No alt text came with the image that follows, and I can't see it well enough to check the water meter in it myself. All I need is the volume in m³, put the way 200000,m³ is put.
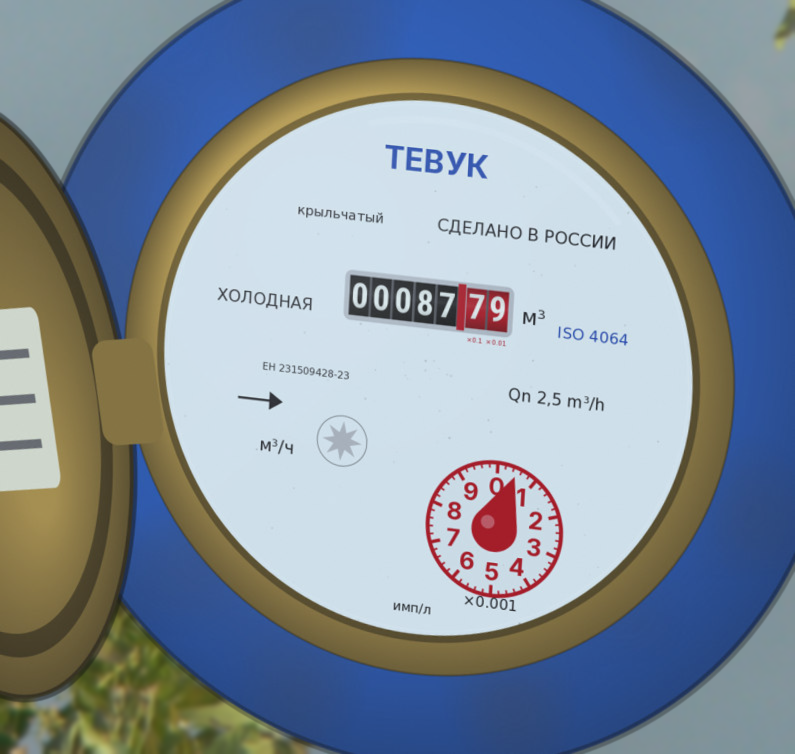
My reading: 87.790,m³
